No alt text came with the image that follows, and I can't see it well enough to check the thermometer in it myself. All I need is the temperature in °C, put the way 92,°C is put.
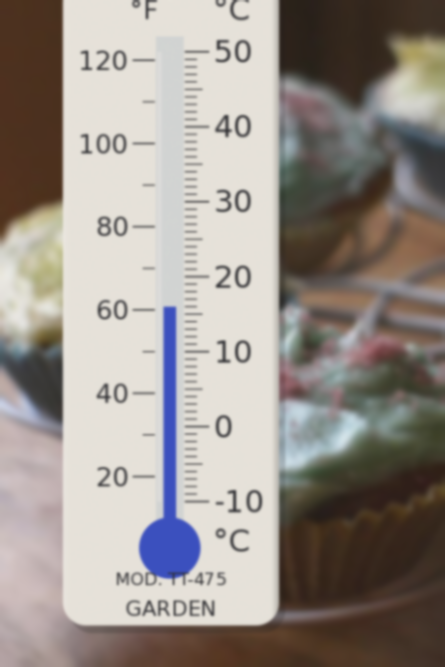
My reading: 16,°C
